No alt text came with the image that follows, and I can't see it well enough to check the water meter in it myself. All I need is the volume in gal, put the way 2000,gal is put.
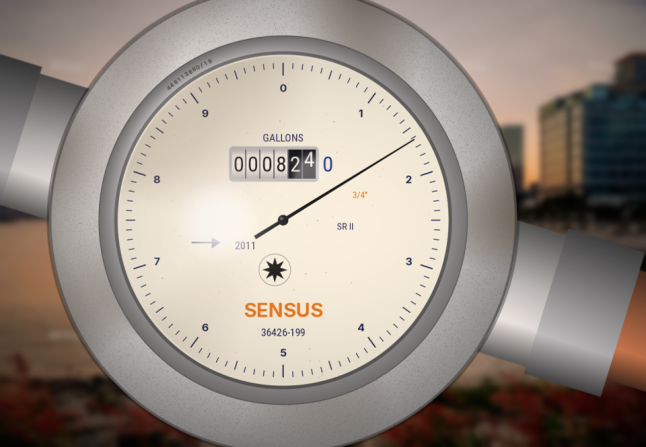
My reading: 8241.6,gal
